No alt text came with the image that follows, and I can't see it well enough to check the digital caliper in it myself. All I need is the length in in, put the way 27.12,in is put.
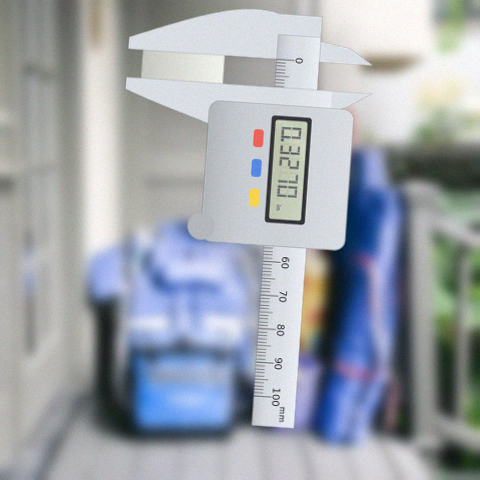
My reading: 0.3270,in
